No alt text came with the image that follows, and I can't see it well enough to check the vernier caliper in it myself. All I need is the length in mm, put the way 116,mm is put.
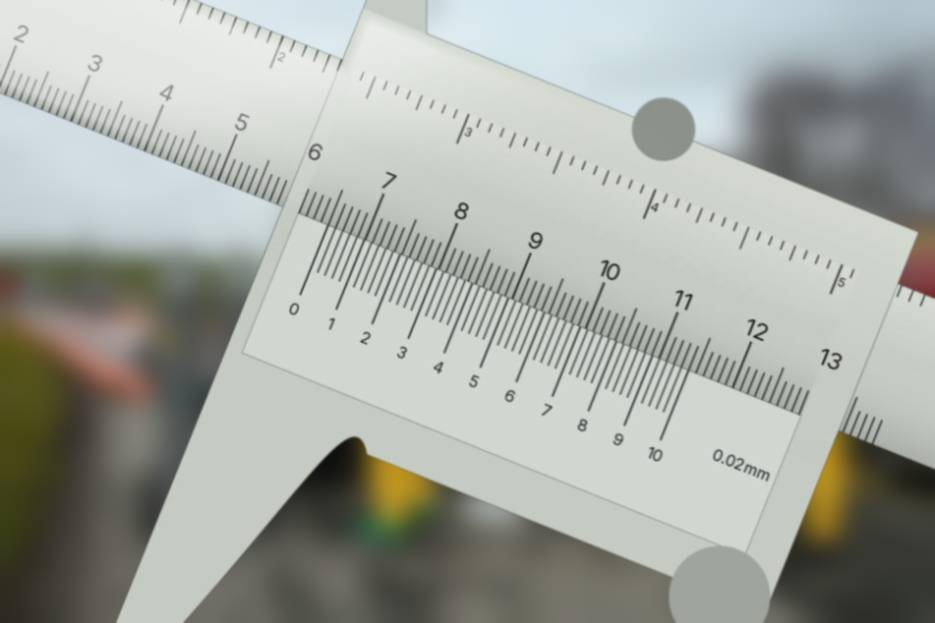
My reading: 65.0,mm
